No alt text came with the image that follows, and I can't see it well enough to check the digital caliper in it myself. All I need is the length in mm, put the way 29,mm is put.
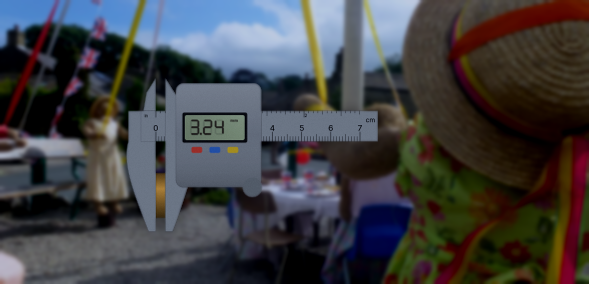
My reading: 3.24,mm
